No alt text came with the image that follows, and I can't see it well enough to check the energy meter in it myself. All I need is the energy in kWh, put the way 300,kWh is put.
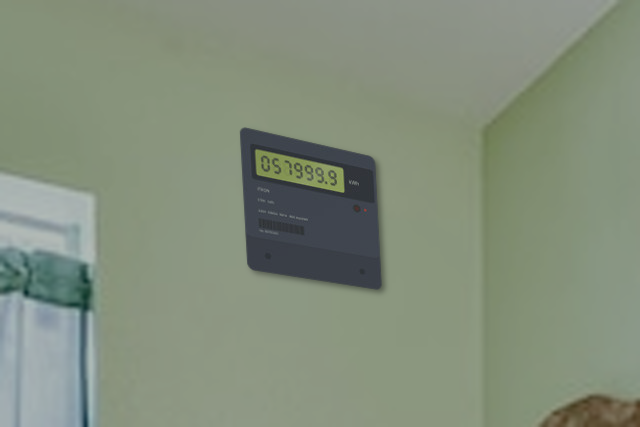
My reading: 57999.9,kWh
